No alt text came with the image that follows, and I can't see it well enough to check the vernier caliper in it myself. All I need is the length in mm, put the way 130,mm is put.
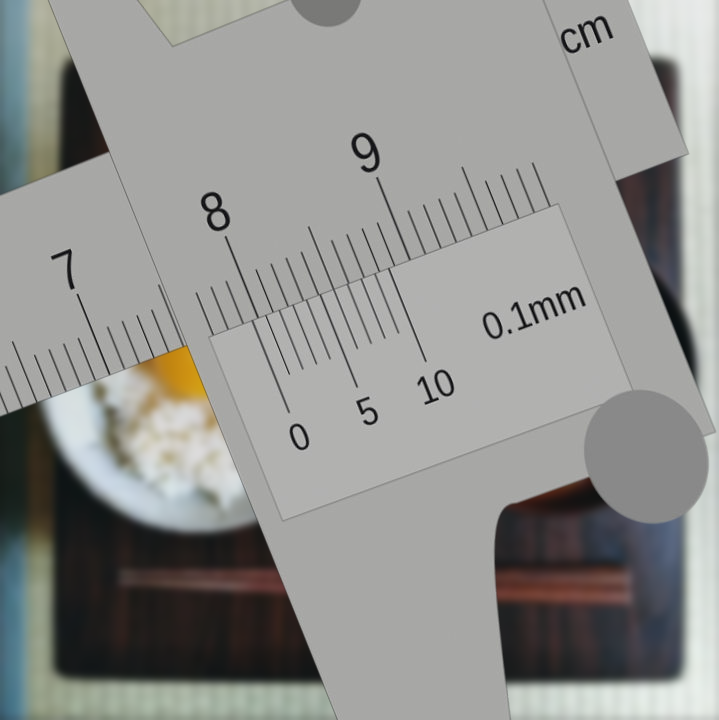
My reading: 79.6,mm
